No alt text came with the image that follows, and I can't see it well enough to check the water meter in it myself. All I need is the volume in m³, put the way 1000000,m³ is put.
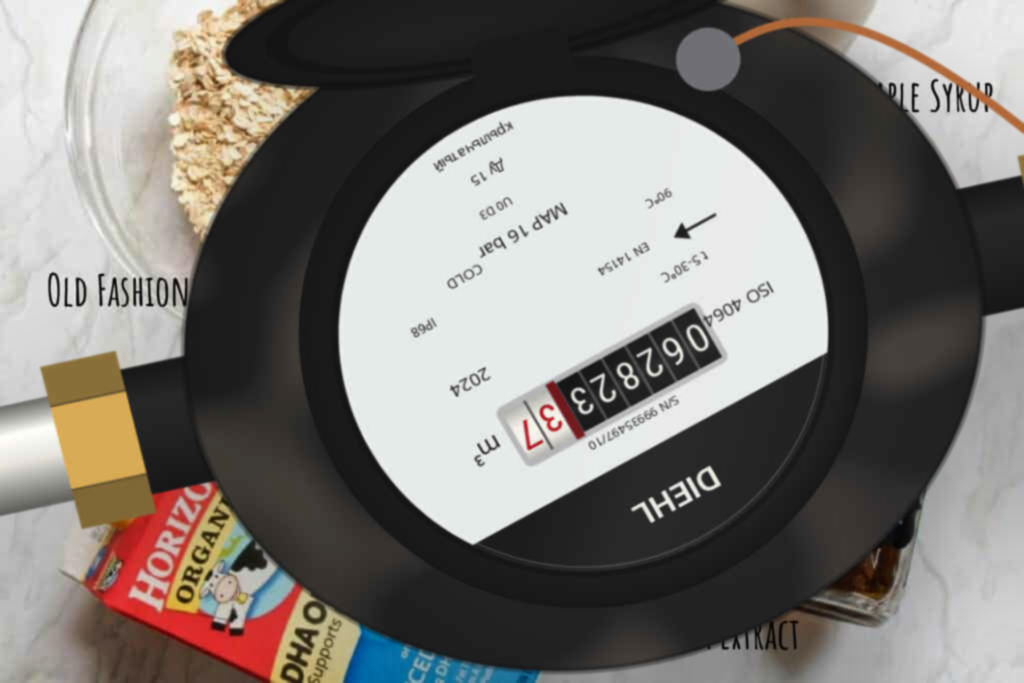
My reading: 62823.37,m³
